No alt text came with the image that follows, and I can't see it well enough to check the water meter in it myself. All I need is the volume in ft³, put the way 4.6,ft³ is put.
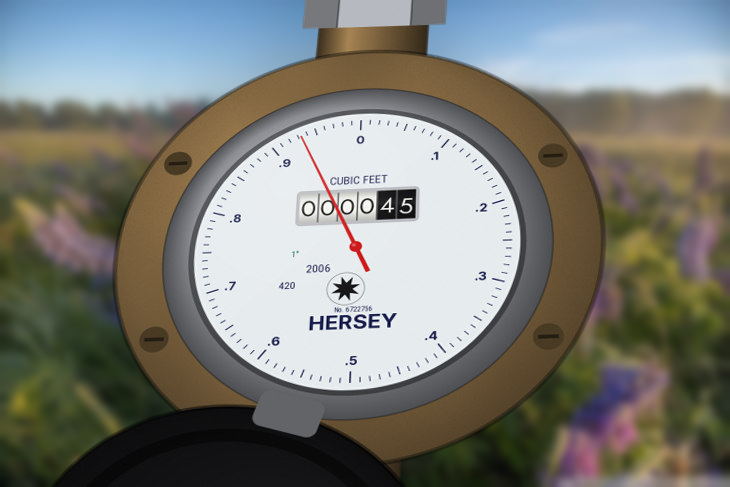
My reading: 44.93,ft³
